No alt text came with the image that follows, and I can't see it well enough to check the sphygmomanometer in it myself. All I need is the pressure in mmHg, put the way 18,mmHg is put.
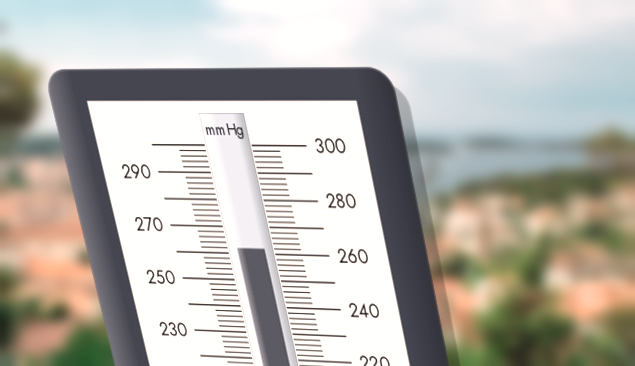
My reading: 262,mmHg
